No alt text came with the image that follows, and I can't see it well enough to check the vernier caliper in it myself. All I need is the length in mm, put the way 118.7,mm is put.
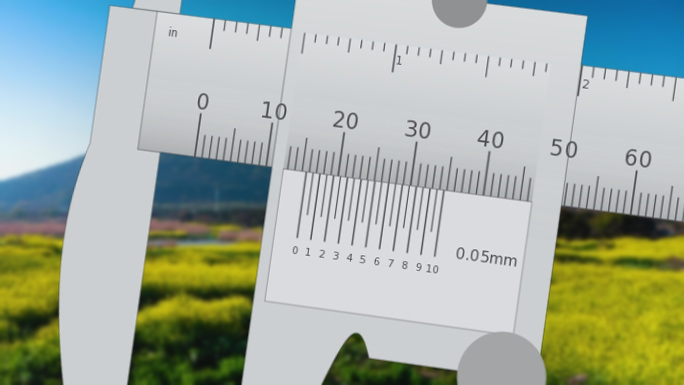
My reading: 15.6,mm
